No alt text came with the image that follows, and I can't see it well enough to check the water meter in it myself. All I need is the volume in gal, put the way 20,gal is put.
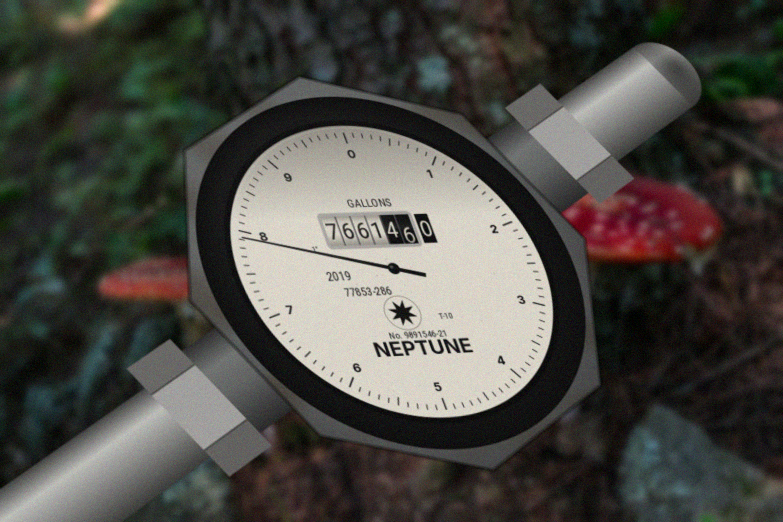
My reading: 7661457.9,gal
